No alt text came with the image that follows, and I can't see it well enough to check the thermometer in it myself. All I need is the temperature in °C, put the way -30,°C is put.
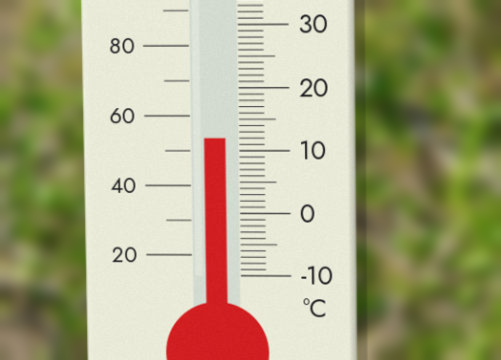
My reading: 12,°C
